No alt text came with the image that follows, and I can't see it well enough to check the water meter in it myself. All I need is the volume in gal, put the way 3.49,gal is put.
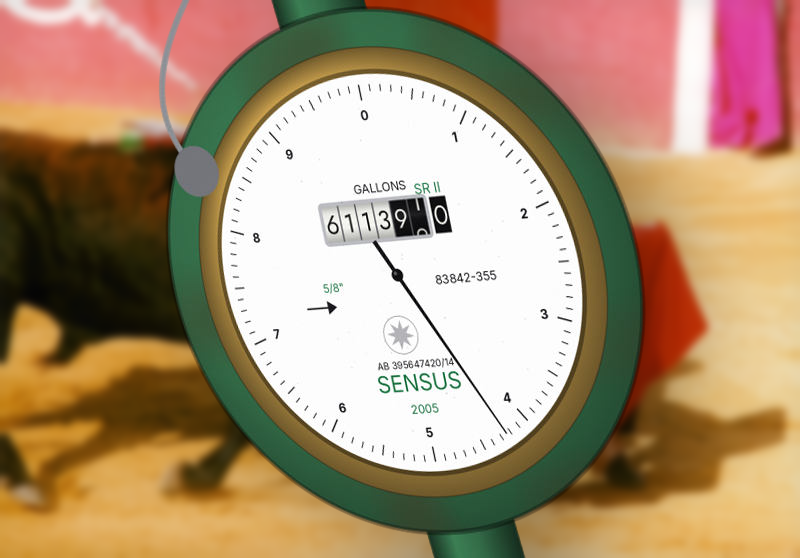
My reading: 6113914.2,gal
